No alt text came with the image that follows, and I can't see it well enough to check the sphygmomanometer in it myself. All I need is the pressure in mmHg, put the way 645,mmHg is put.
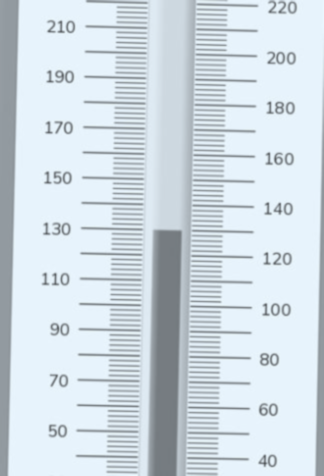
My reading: 130,mmHg
